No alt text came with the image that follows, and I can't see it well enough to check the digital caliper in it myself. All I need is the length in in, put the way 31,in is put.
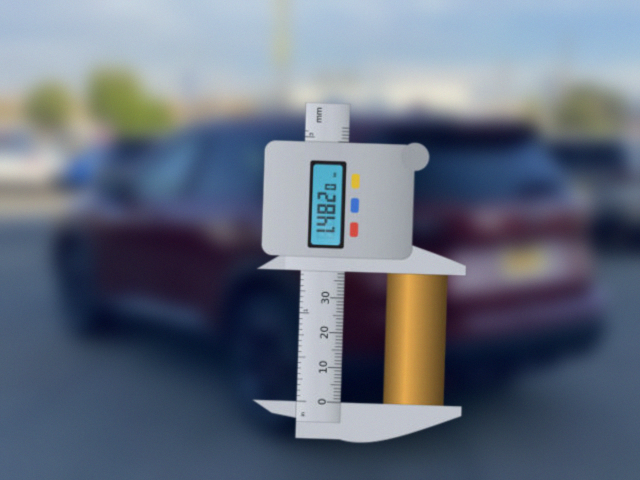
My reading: 1.4820,in
